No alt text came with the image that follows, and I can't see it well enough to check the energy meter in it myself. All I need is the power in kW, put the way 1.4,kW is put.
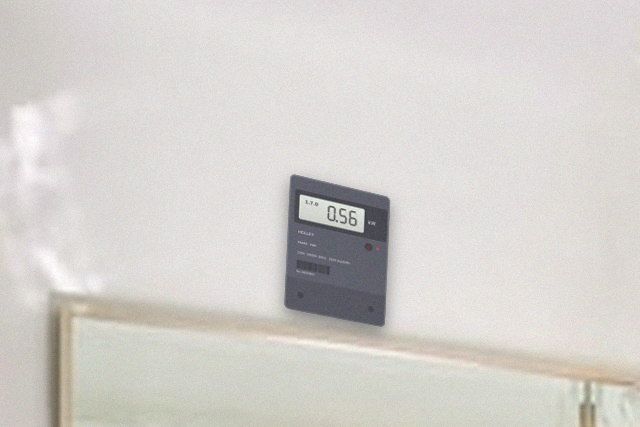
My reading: 0.56,kW
